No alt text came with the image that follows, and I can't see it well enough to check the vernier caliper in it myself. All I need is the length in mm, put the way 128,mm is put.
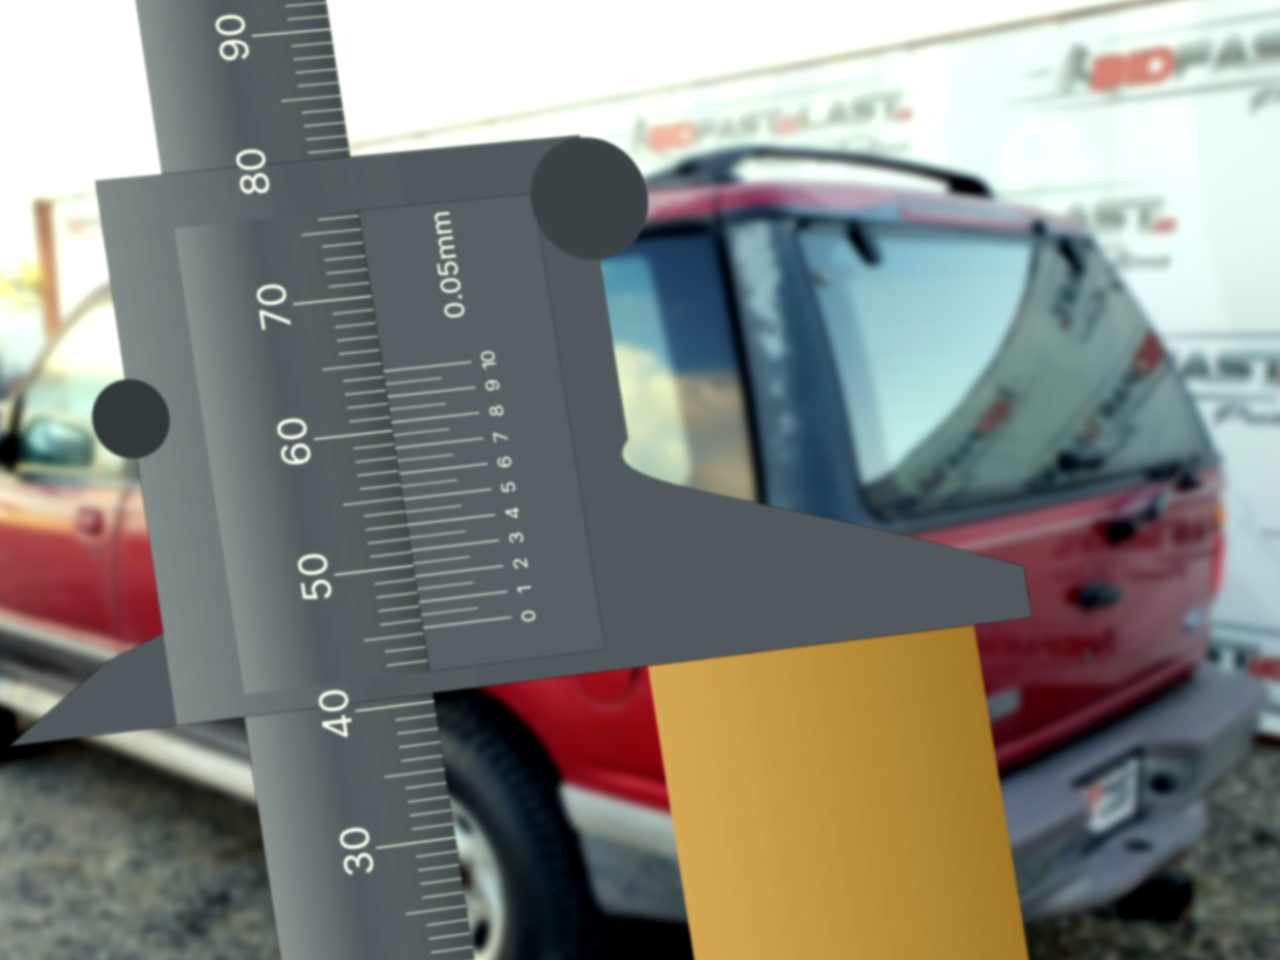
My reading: 45.4,mm
